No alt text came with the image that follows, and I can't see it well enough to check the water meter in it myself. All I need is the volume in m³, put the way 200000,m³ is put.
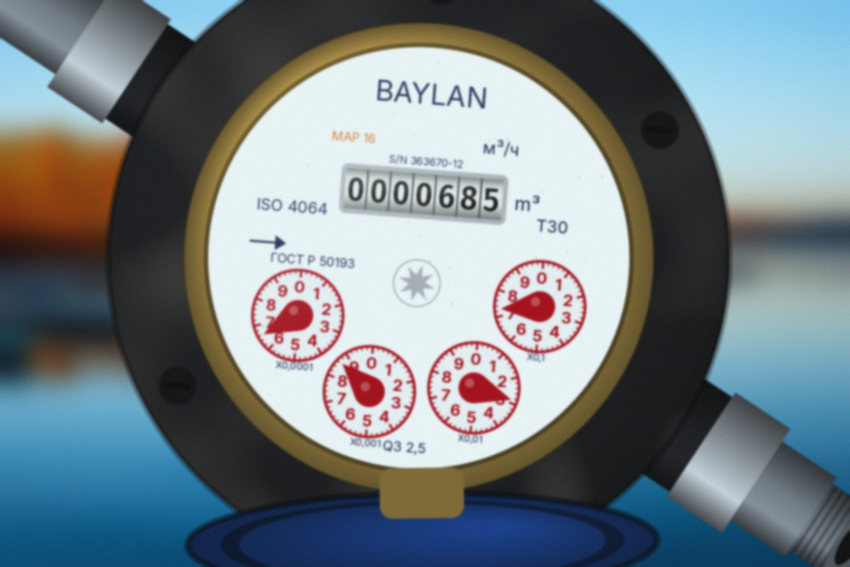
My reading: 685.7286,m³
